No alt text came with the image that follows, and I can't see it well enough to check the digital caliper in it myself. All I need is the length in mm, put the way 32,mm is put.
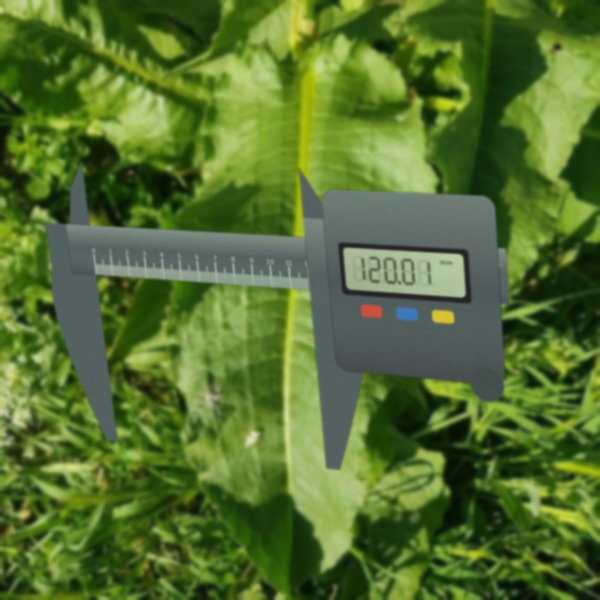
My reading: 120.01,mm
